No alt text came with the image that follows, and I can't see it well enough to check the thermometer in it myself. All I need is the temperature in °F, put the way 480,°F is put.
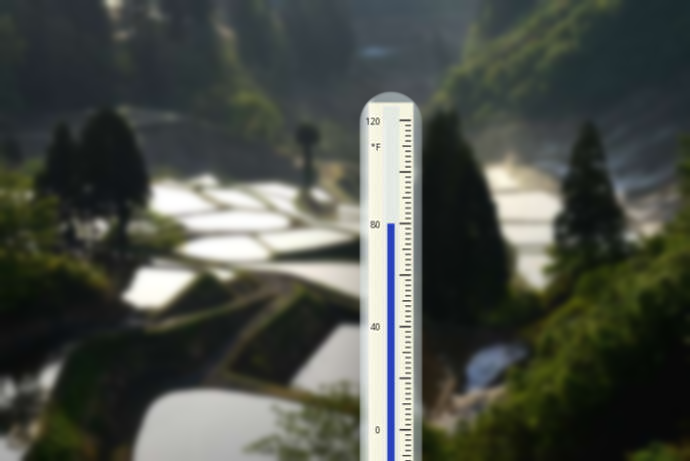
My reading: 80,°F
